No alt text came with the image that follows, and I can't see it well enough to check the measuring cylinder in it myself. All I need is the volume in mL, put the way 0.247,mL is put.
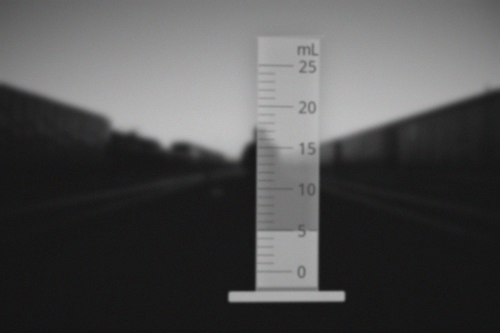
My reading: 5,mL
